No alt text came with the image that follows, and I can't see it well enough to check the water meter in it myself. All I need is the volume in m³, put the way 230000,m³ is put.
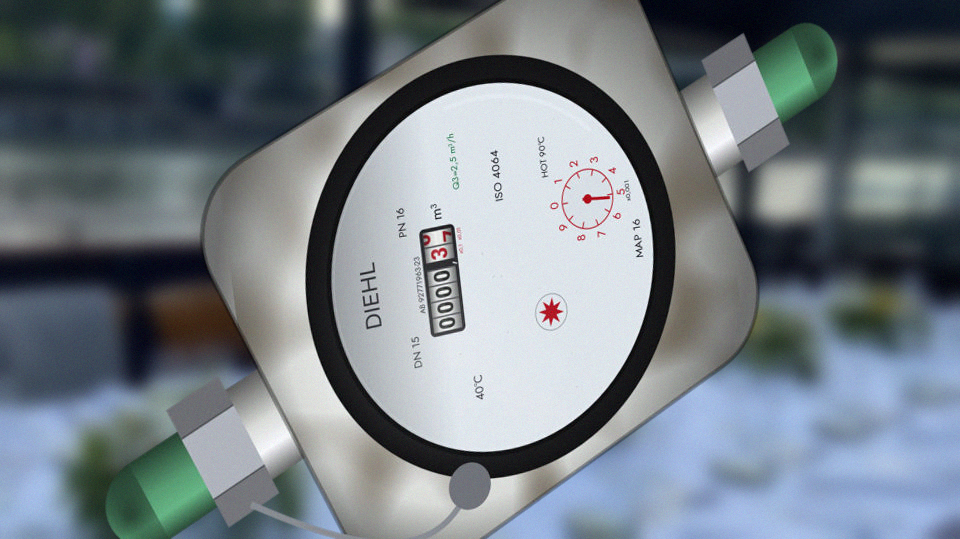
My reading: 0.365,m³
